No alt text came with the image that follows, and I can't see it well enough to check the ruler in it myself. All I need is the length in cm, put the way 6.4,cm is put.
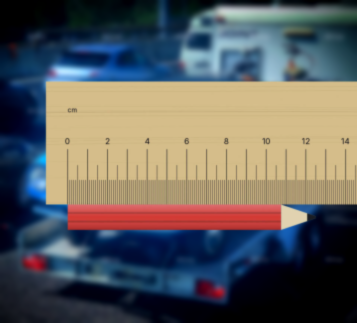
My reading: 12.5,cm
